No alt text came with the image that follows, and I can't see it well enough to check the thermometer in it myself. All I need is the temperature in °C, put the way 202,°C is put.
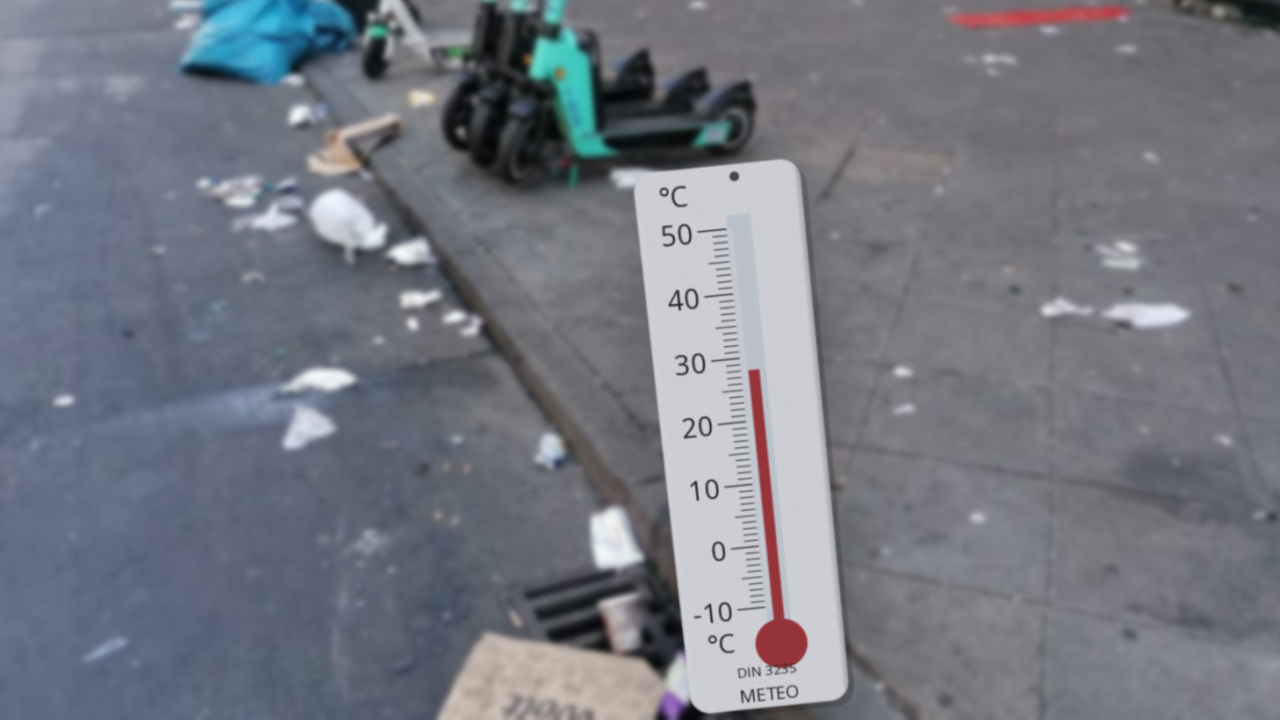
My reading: 28,°C
